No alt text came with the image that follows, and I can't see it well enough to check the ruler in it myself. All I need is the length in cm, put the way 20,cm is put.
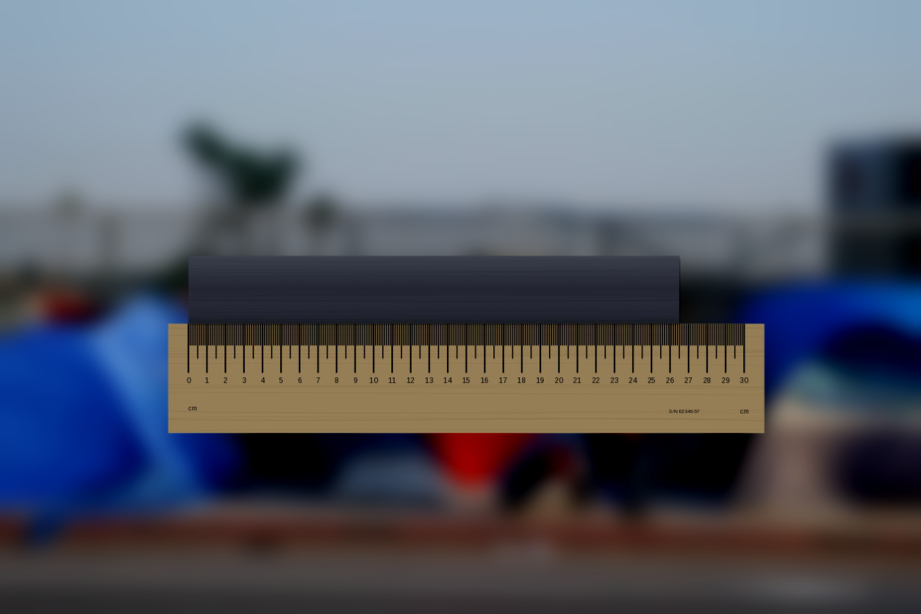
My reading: 26.5,cm
